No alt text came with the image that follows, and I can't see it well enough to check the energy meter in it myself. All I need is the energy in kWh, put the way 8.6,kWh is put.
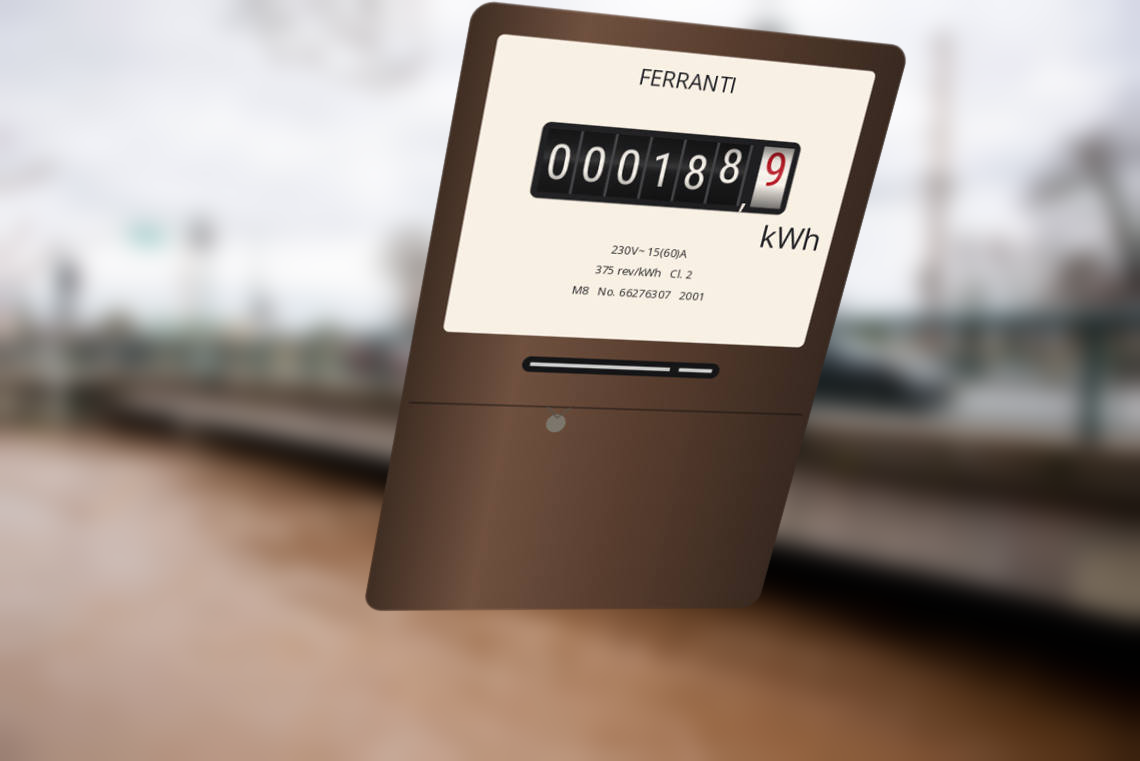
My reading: 188.9,kWh
